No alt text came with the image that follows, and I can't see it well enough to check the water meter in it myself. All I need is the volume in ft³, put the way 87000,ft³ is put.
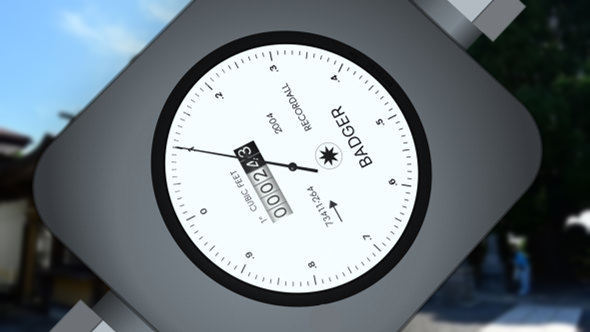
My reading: 243.10,ft³
